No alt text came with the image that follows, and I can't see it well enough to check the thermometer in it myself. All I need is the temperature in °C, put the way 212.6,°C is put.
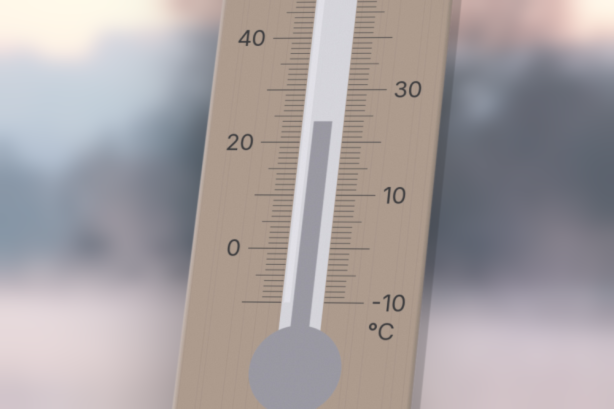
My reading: 24,°C
